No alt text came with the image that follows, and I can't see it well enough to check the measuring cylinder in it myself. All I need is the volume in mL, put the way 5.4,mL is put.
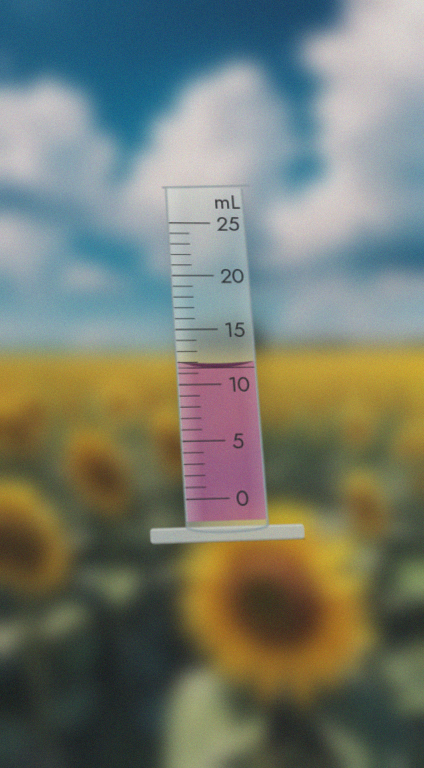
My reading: 11.5,mL
